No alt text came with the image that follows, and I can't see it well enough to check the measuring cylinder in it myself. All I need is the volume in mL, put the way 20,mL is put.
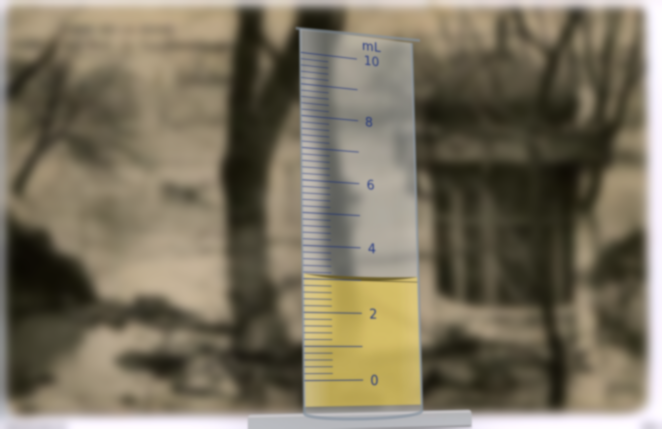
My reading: 3,mL
